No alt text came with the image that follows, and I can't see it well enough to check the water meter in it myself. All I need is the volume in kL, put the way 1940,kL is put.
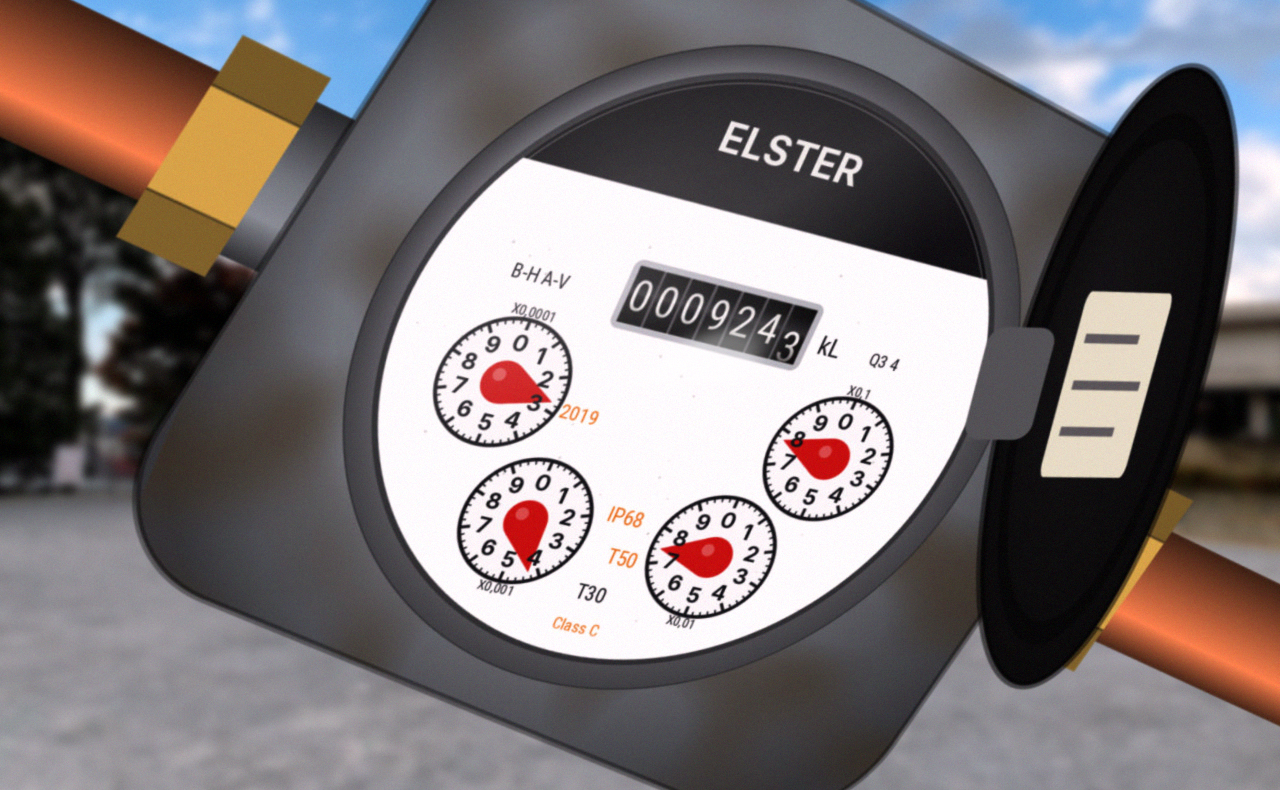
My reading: 9242.7742,kL
